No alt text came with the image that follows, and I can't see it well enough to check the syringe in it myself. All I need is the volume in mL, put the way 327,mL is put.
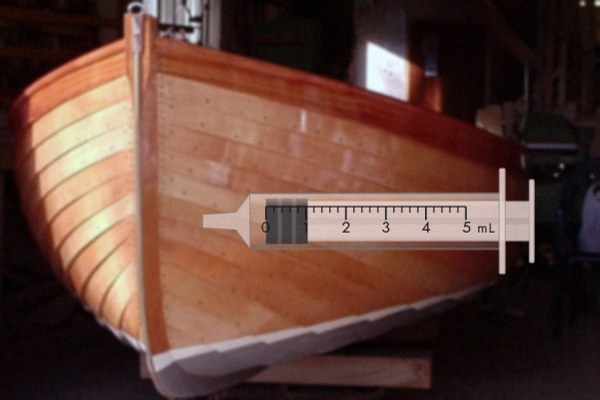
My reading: 0,mL
